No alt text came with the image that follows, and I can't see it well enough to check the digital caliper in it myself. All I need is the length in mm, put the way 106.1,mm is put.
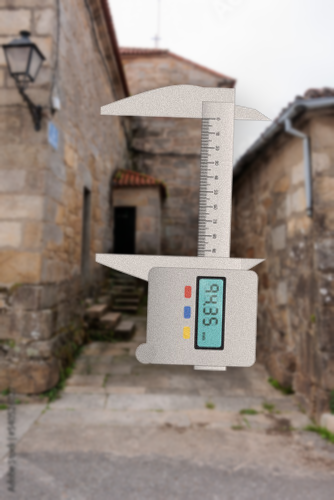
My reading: 94.35,mm
